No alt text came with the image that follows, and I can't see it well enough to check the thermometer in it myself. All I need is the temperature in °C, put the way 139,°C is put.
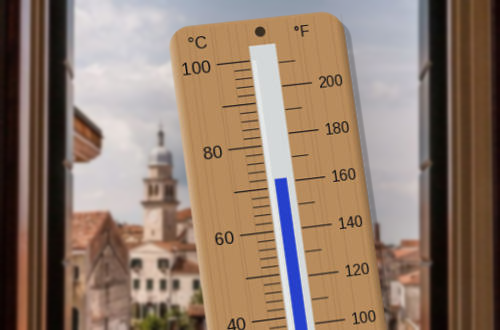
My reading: 72,°C
